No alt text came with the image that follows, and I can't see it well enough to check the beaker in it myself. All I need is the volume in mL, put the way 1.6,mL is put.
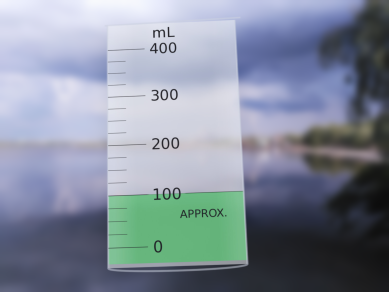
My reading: 100,mL
